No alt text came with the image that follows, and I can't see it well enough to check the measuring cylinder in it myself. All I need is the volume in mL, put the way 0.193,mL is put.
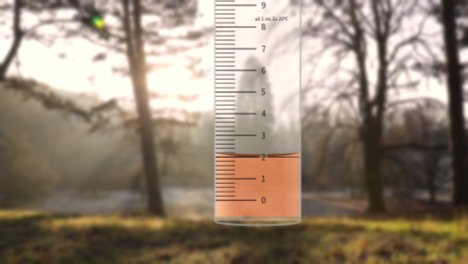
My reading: 2,mL
